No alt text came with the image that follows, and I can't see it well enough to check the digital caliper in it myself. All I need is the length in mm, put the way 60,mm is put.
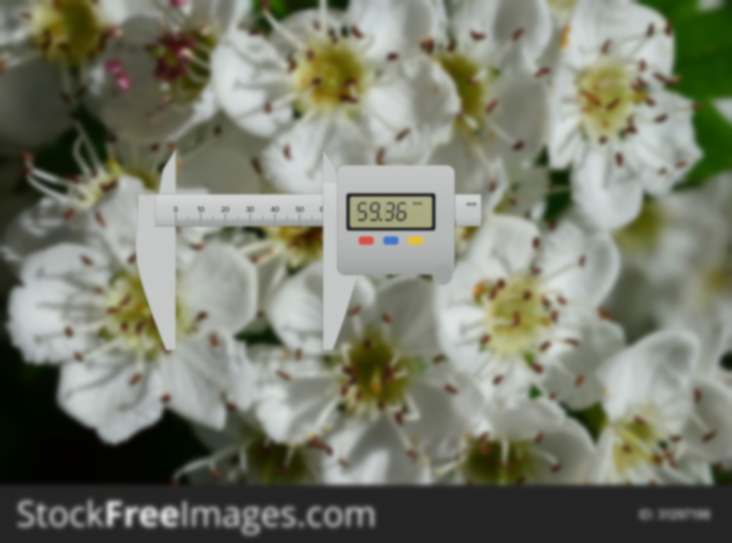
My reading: 59.36,mm
